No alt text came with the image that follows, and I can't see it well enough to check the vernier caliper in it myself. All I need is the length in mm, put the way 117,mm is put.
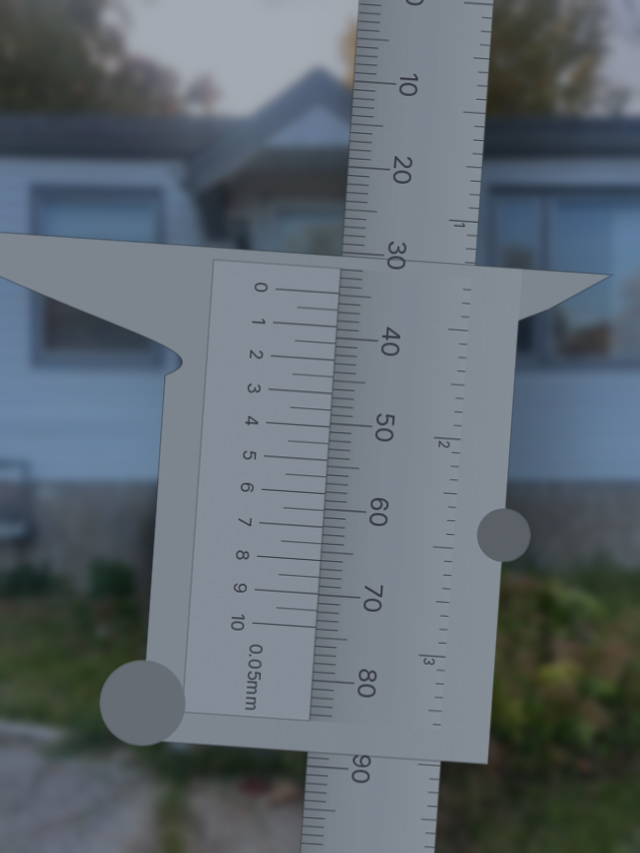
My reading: 34.8,mm
